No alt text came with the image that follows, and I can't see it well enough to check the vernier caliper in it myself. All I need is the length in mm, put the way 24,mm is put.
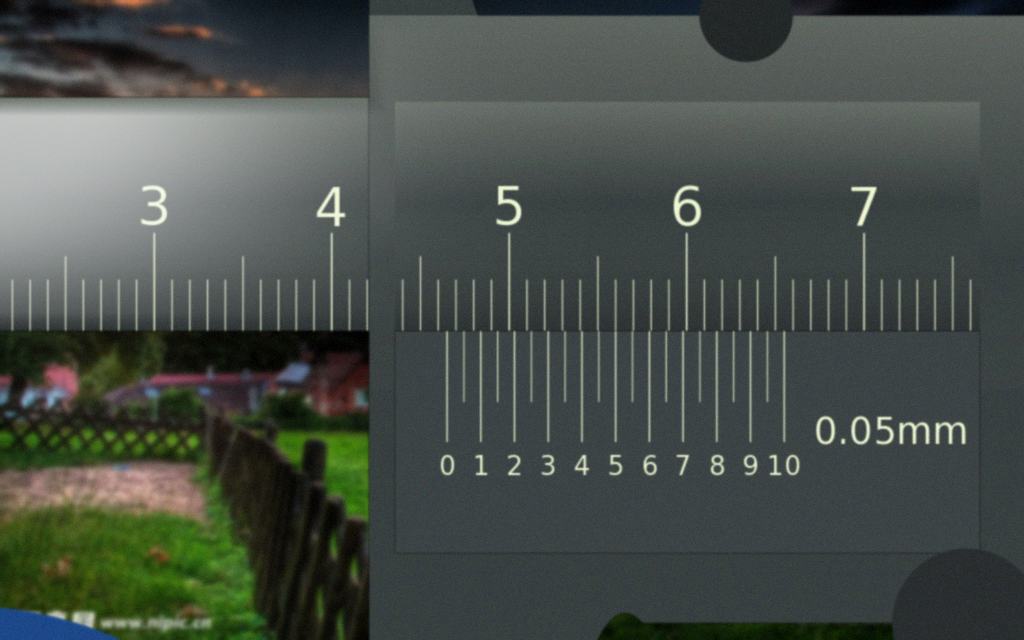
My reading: 46.5,mm
